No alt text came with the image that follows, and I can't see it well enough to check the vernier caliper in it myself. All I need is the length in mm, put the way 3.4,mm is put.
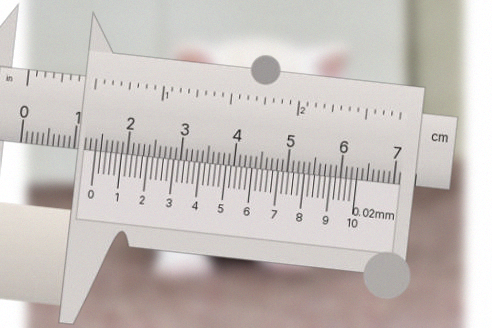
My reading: 14.0,mm
